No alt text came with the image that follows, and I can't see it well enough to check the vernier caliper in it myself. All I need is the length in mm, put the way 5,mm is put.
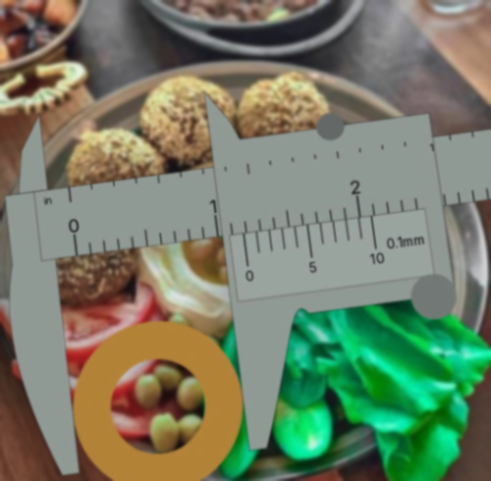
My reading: 11.8,mm
